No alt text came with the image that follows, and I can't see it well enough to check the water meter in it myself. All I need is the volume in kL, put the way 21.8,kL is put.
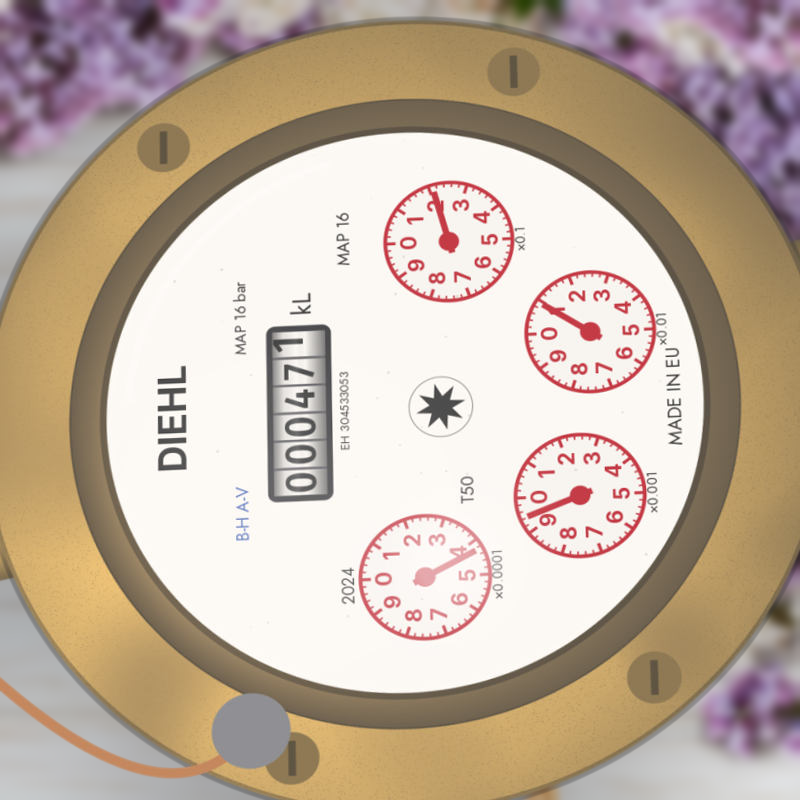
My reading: 471.2094,kL
